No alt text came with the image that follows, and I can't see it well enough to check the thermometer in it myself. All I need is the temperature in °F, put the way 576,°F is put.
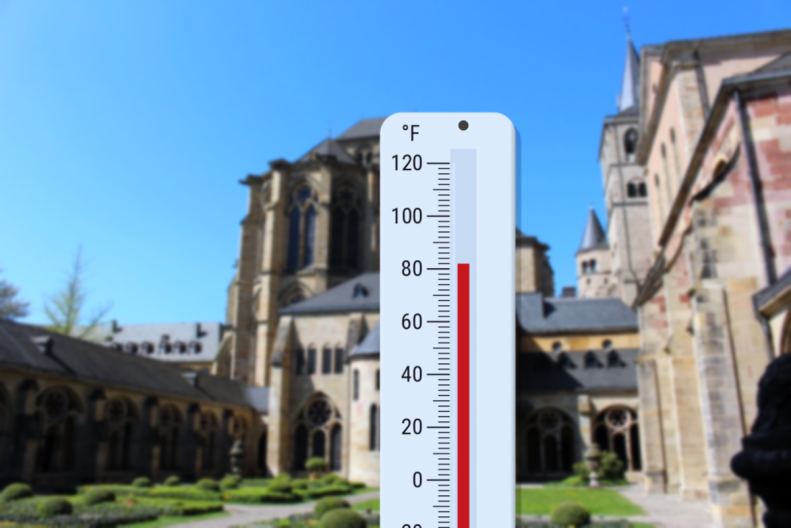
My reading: 82,°F
